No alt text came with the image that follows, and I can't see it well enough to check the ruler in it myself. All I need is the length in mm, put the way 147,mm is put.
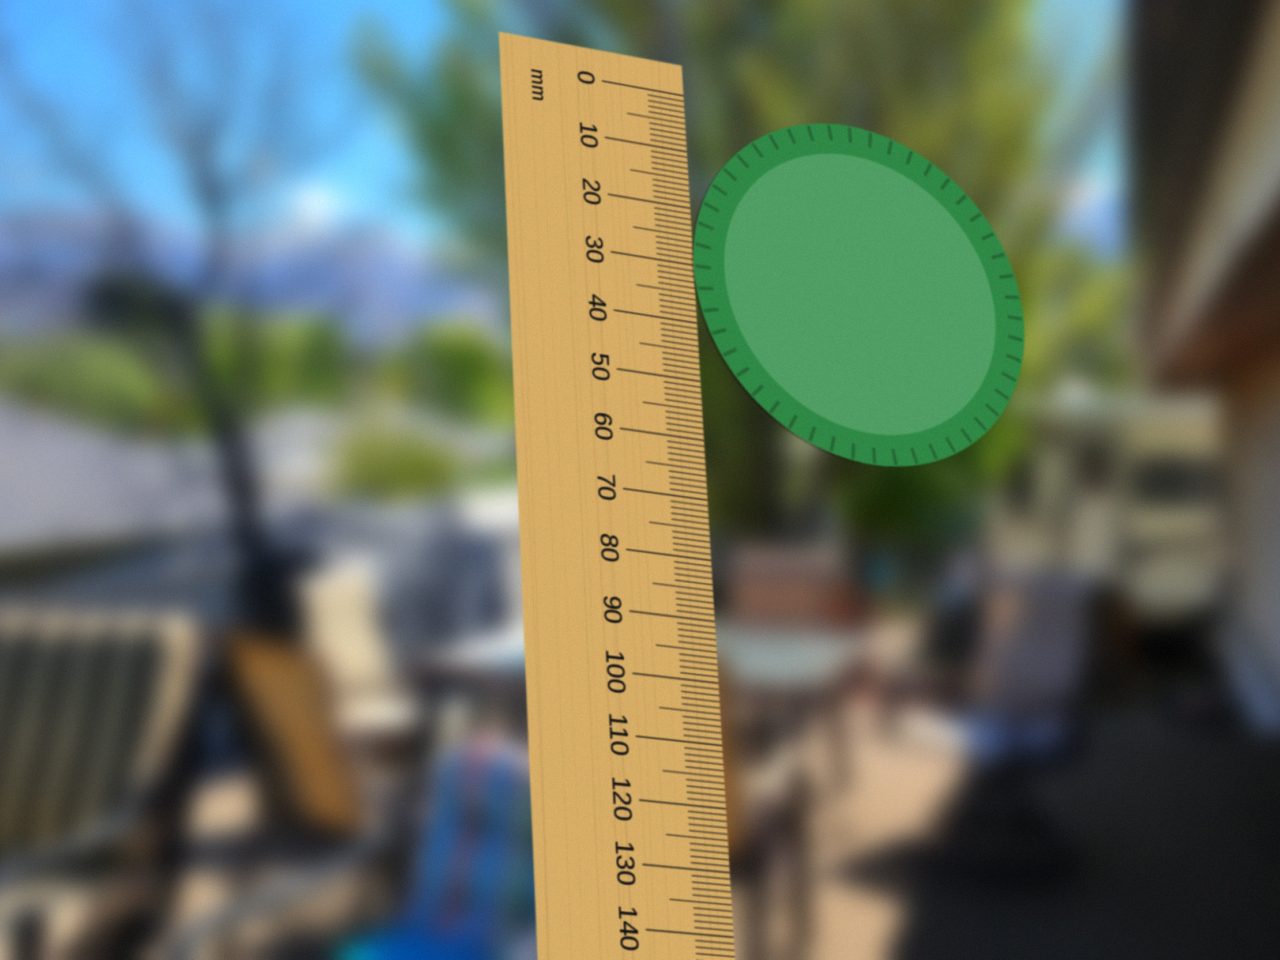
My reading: 60,mm
